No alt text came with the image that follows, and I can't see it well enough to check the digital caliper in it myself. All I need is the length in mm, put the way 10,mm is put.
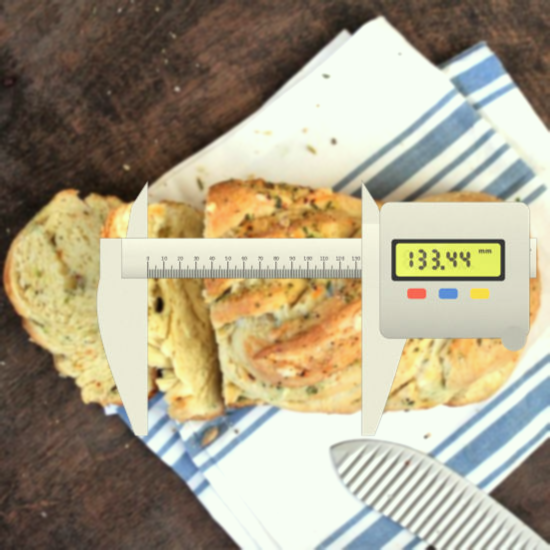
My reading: 133.44,mm
